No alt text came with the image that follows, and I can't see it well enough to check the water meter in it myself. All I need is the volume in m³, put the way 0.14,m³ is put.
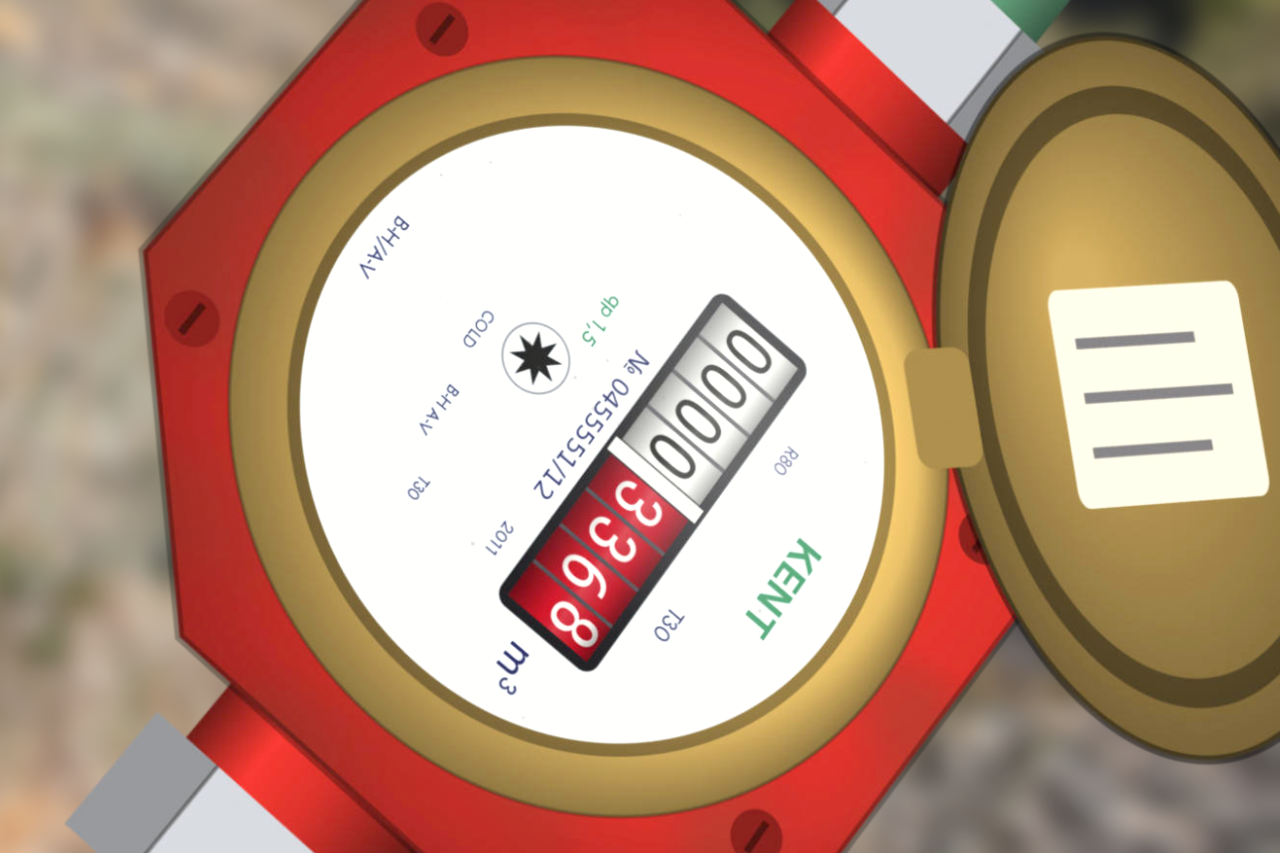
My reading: 0.3368,m³
